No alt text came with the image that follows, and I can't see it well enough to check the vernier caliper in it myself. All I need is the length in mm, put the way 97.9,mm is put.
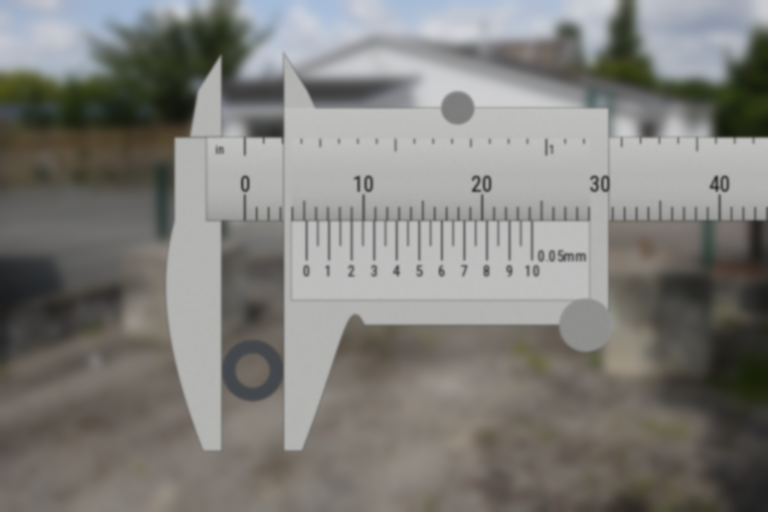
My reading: 5.2,mm
